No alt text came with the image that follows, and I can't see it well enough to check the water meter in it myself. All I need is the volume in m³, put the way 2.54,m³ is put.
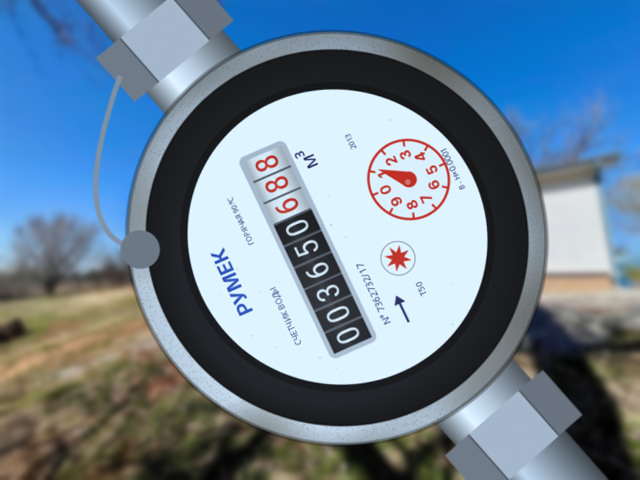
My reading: 3650.6881,m³
